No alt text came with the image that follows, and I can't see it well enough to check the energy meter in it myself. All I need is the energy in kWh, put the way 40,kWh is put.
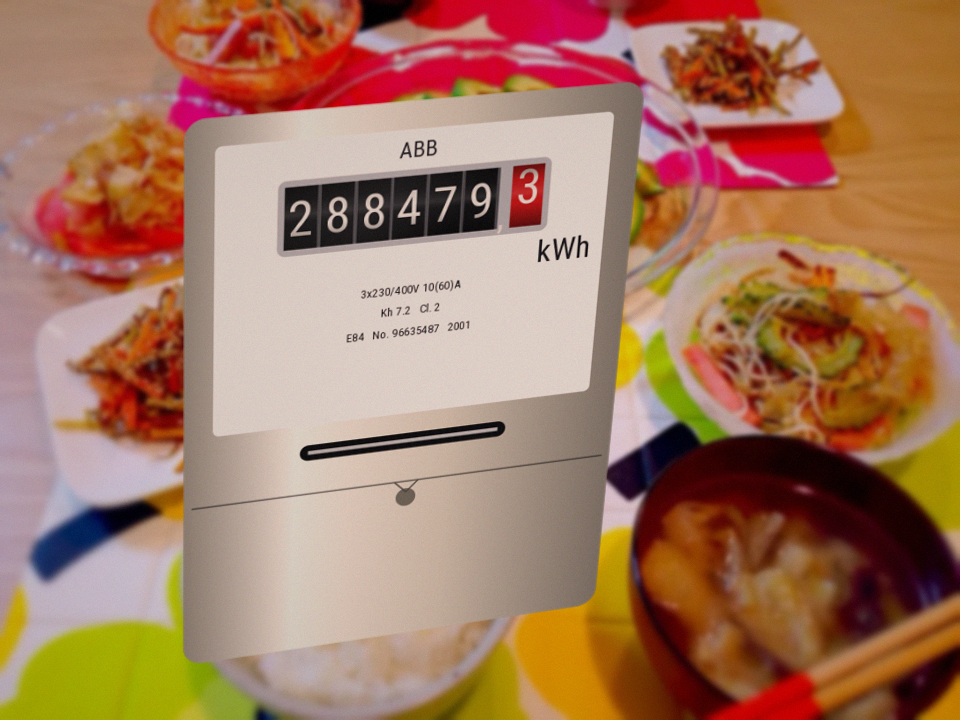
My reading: 288479.3,kWh
